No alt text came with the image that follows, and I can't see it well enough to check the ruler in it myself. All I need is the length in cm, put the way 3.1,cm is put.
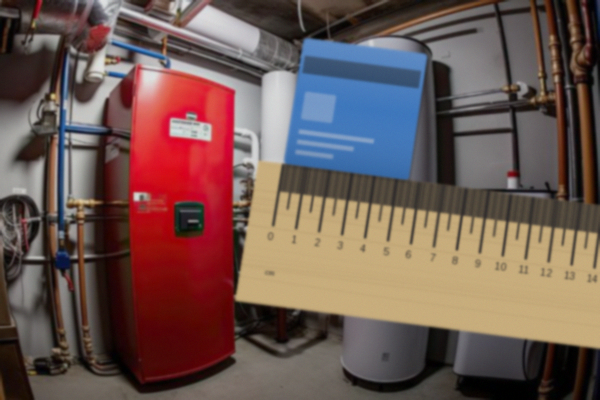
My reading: 5.5,cm
